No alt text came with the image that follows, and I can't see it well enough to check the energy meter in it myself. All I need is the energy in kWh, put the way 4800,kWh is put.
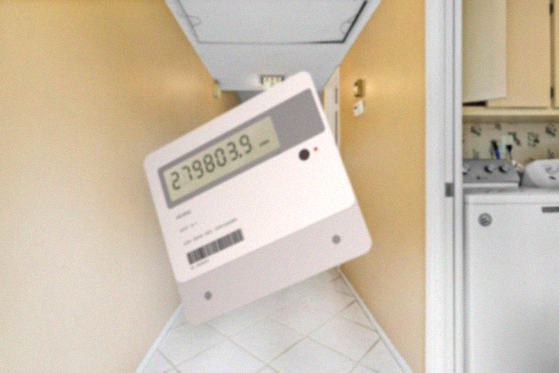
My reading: 279803.9,kWh
